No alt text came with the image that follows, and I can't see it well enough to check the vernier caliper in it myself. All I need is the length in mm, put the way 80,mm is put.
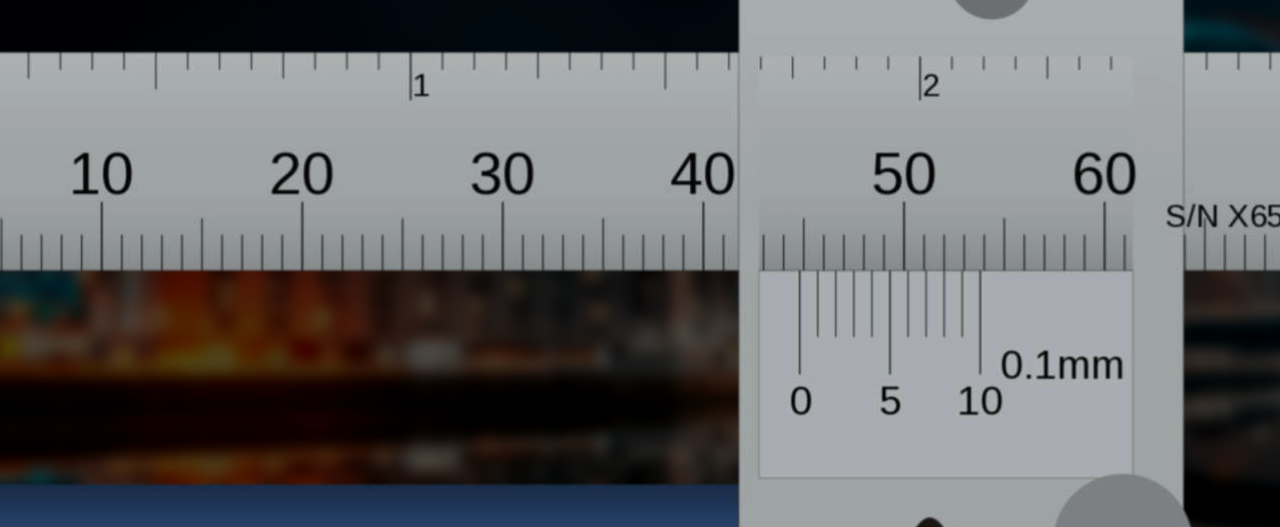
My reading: 44.8,mm
